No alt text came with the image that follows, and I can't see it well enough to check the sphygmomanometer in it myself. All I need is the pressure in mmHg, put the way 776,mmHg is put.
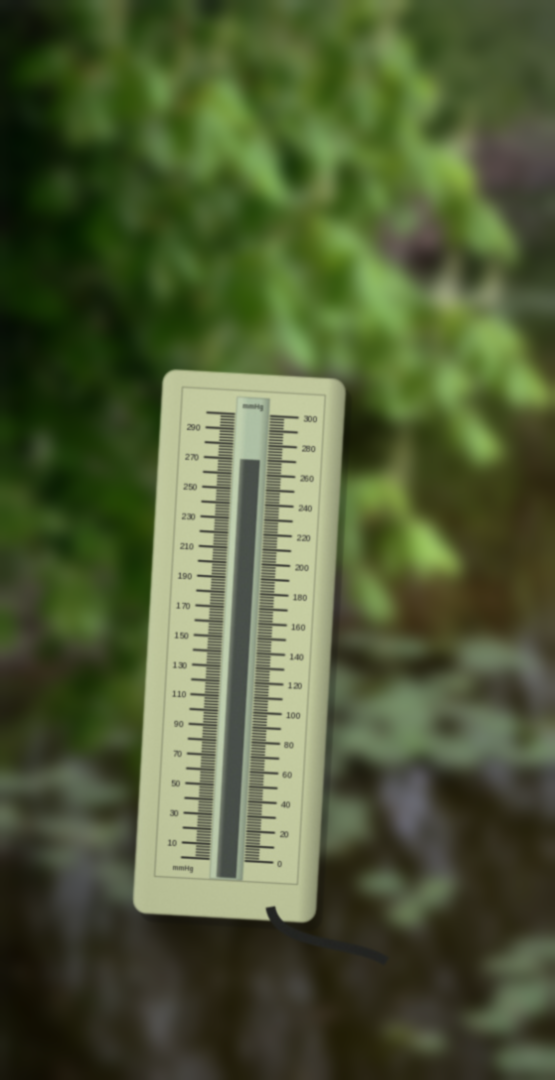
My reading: 270,mmHg
